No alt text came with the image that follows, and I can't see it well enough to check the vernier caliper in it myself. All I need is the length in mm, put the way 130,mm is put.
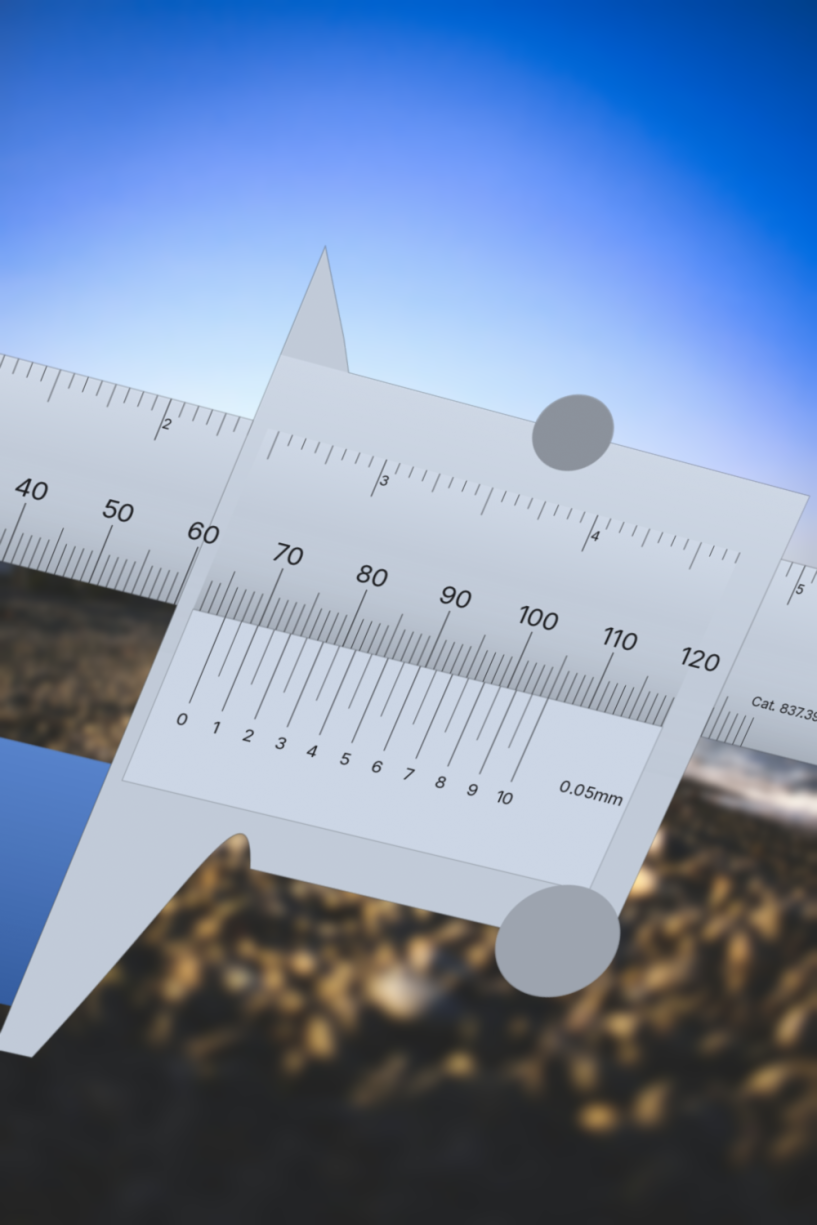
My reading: 66.0,mm
